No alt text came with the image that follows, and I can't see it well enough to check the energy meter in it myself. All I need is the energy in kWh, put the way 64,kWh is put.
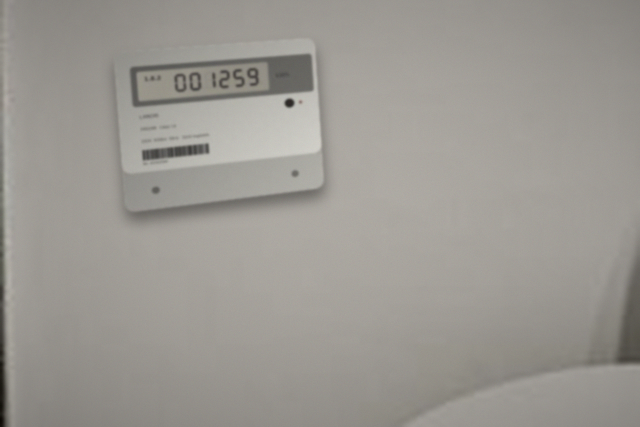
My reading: 1259,kWh
